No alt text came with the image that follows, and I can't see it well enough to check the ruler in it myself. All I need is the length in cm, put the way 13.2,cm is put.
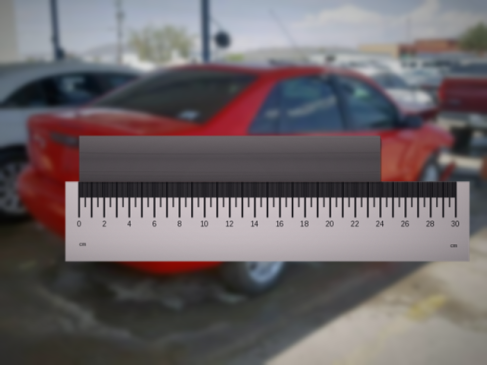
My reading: 24,cm
